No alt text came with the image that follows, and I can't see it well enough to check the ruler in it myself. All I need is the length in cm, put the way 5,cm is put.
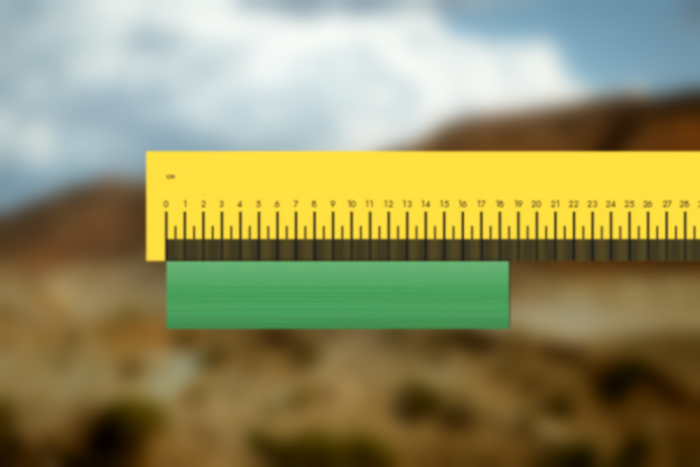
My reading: 18.5,cm
